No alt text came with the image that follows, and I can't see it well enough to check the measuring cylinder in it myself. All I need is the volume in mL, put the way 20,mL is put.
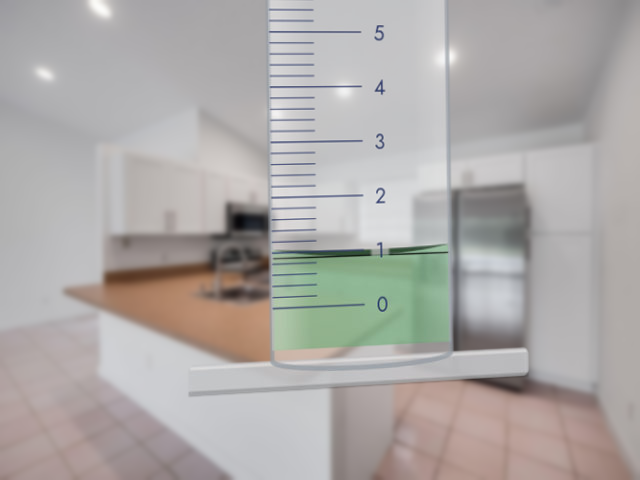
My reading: 0.9,mL
